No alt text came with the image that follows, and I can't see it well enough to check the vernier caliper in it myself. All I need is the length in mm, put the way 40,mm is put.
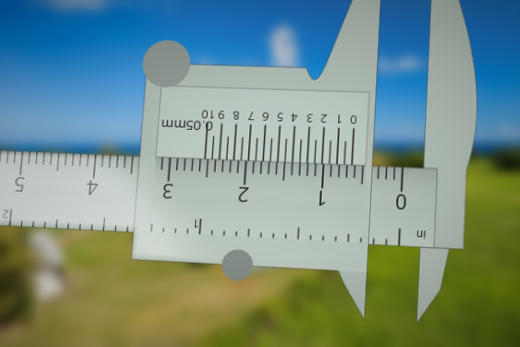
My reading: 6.4,mm
